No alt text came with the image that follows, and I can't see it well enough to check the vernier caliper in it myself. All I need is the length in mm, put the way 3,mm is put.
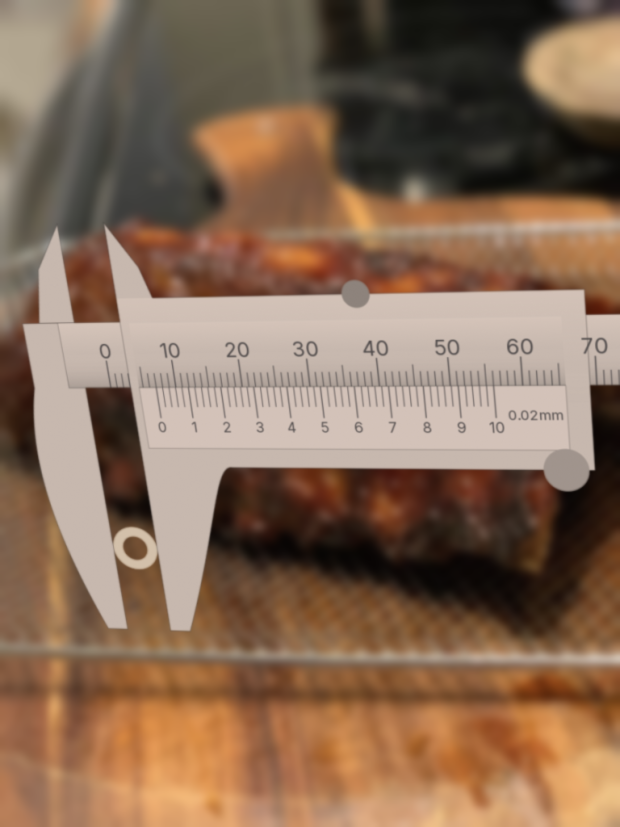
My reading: 7.0,mm
